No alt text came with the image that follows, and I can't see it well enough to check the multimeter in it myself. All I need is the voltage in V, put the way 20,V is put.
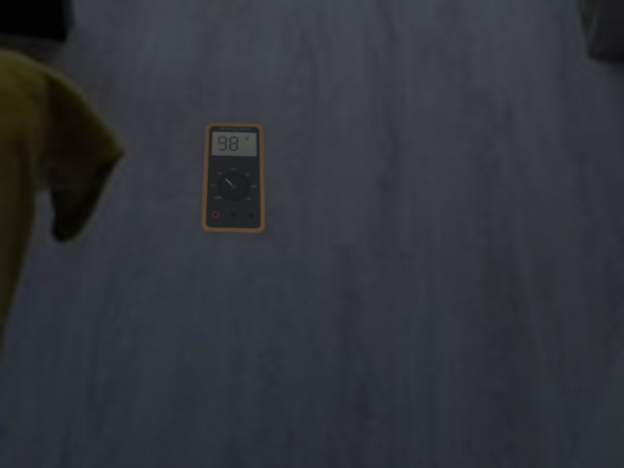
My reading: 98,V
